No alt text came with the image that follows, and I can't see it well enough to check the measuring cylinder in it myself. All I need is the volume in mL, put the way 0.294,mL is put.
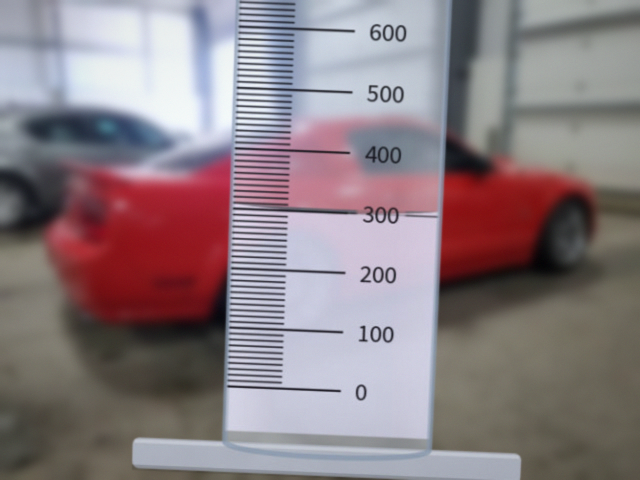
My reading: 300,mL
